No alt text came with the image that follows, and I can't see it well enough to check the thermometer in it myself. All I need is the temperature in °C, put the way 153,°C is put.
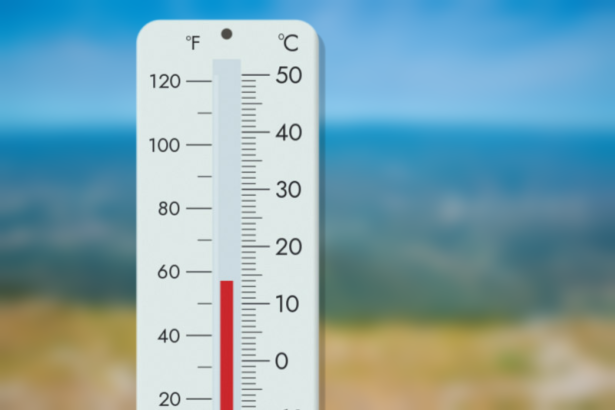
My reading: 14,°C
